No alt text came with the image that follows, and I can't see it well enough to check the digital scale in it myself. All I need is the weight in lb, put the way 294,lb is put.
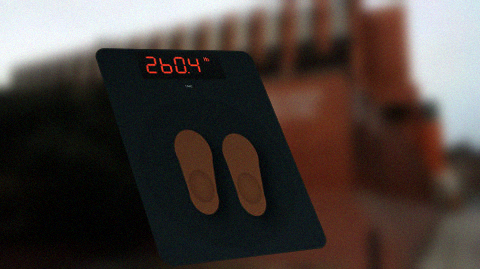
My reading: 260.4,lb
